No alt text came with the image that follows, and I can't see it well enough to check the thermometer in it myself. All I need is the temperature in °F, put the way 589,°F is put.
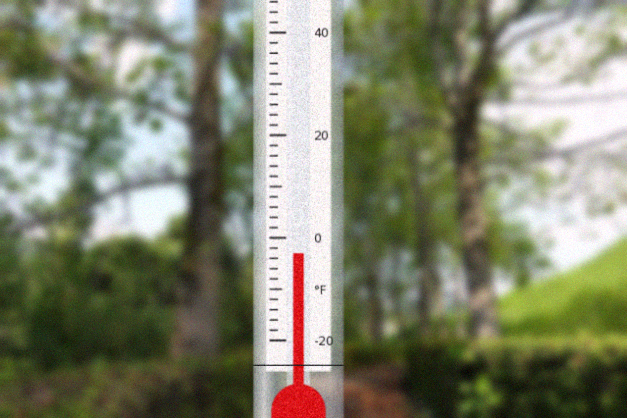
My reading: -3,°F
